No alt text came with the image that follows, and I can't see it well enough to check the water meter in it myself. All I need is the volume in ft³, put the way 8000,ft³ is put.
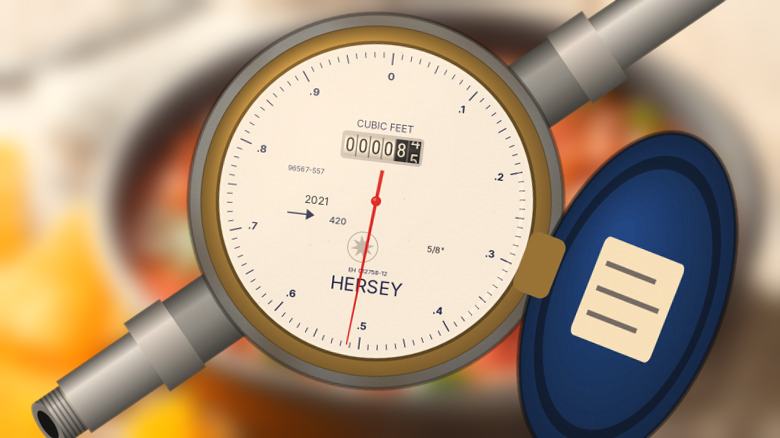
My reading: 84.51,ft³
